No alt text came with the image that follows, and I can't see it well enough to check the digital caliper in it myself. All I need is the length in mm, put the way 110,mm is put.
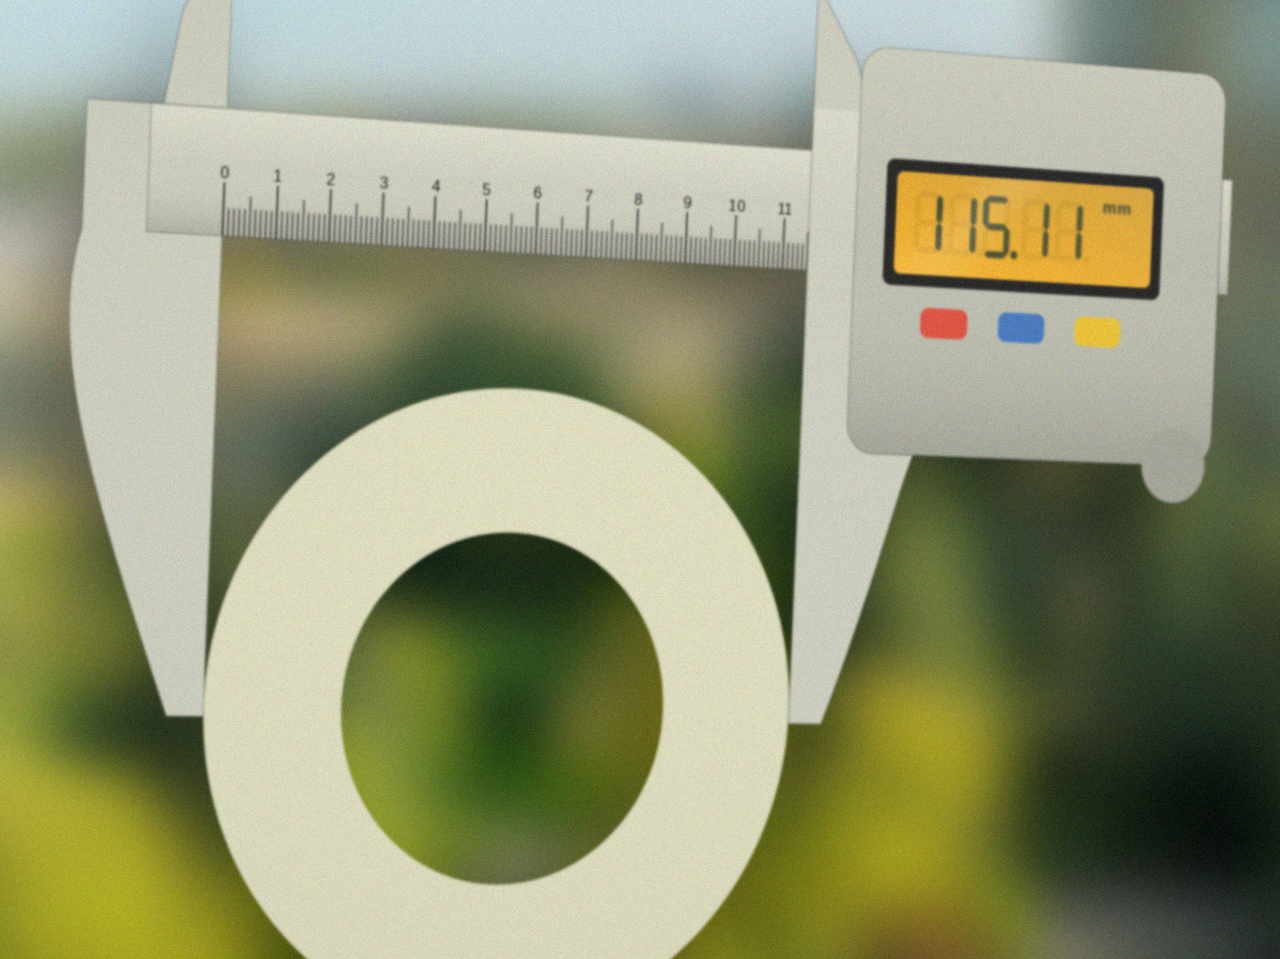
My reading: 115.11,mm
